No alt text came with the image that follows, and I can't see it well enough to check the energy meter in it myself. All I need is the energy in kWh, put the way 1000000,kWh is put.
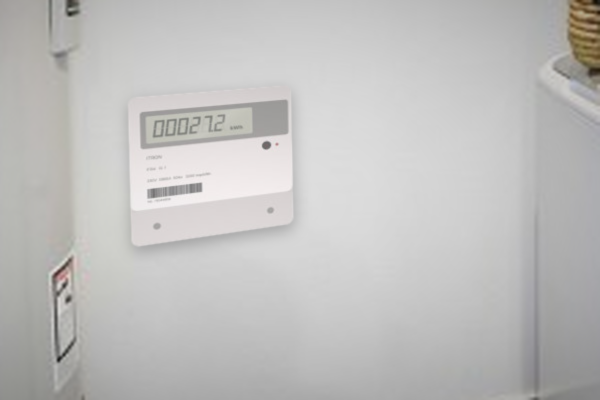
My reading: 27.2,kWh
